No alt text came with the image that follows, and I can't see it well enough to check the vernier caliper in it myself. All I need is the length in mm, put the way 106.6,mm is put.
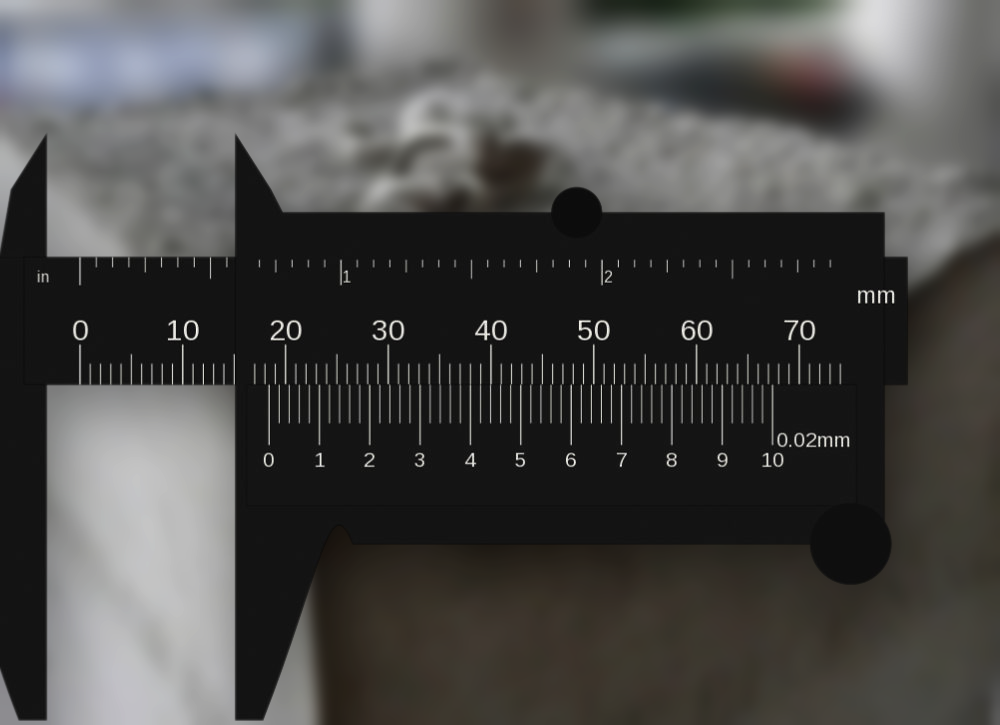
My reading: 18.4,mm
